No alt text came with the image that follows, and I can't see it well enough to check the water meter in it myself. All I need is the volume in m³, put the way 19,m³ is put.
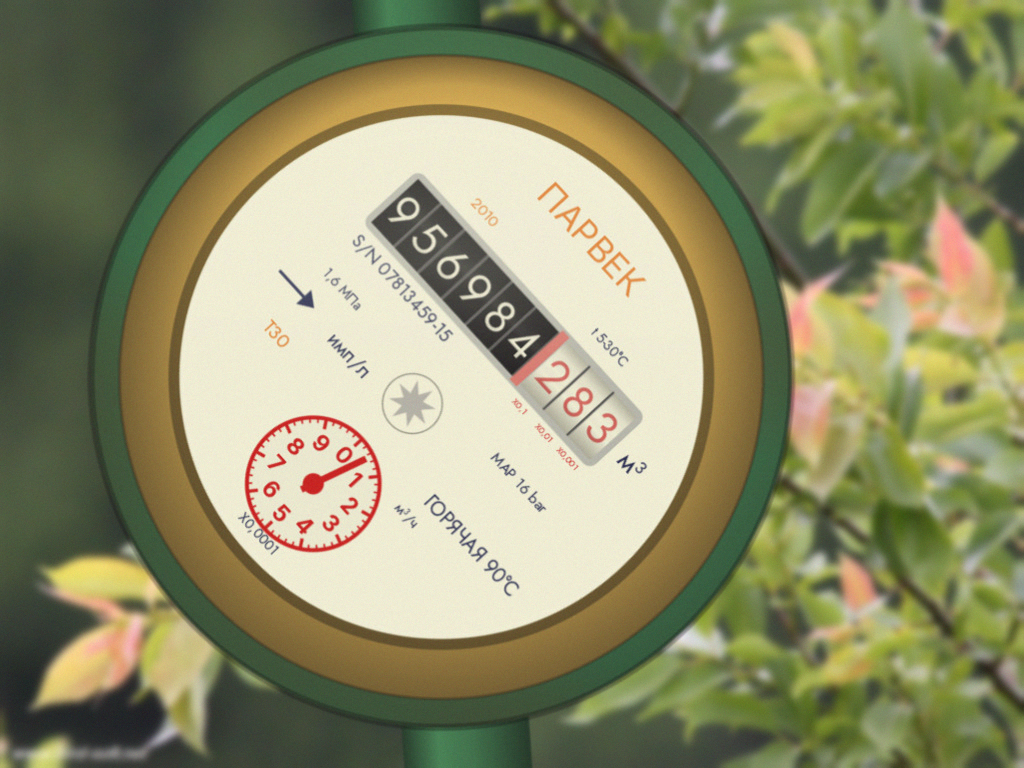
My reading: 956984.2830,m³
